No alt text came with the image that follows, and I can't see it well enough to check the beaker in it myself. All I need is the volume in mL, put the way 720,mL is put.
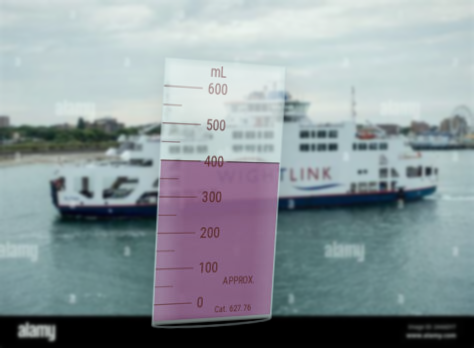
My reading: 400,mL
